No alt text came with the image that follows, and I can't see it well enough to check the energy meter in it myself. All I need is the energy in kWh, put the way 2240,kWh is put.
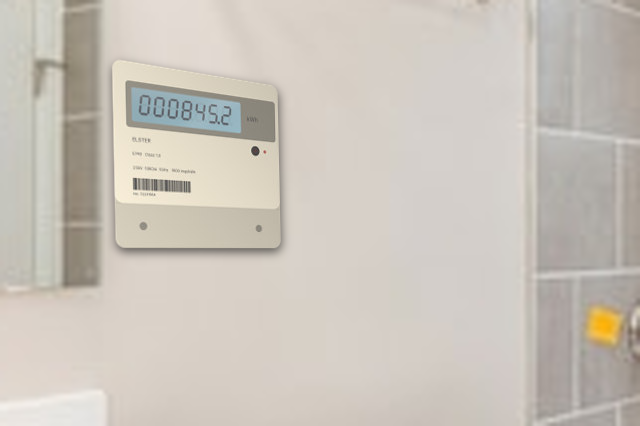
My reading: 845.2,kWh
